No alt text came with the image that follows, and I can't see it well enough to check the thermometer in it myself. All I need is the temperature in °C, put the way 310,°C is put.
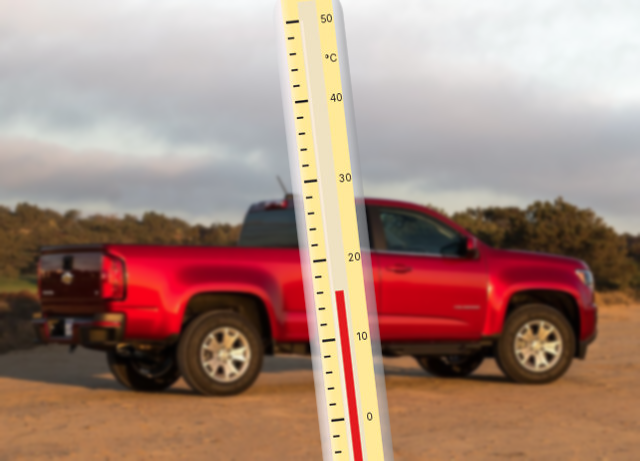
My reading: 16,°C
